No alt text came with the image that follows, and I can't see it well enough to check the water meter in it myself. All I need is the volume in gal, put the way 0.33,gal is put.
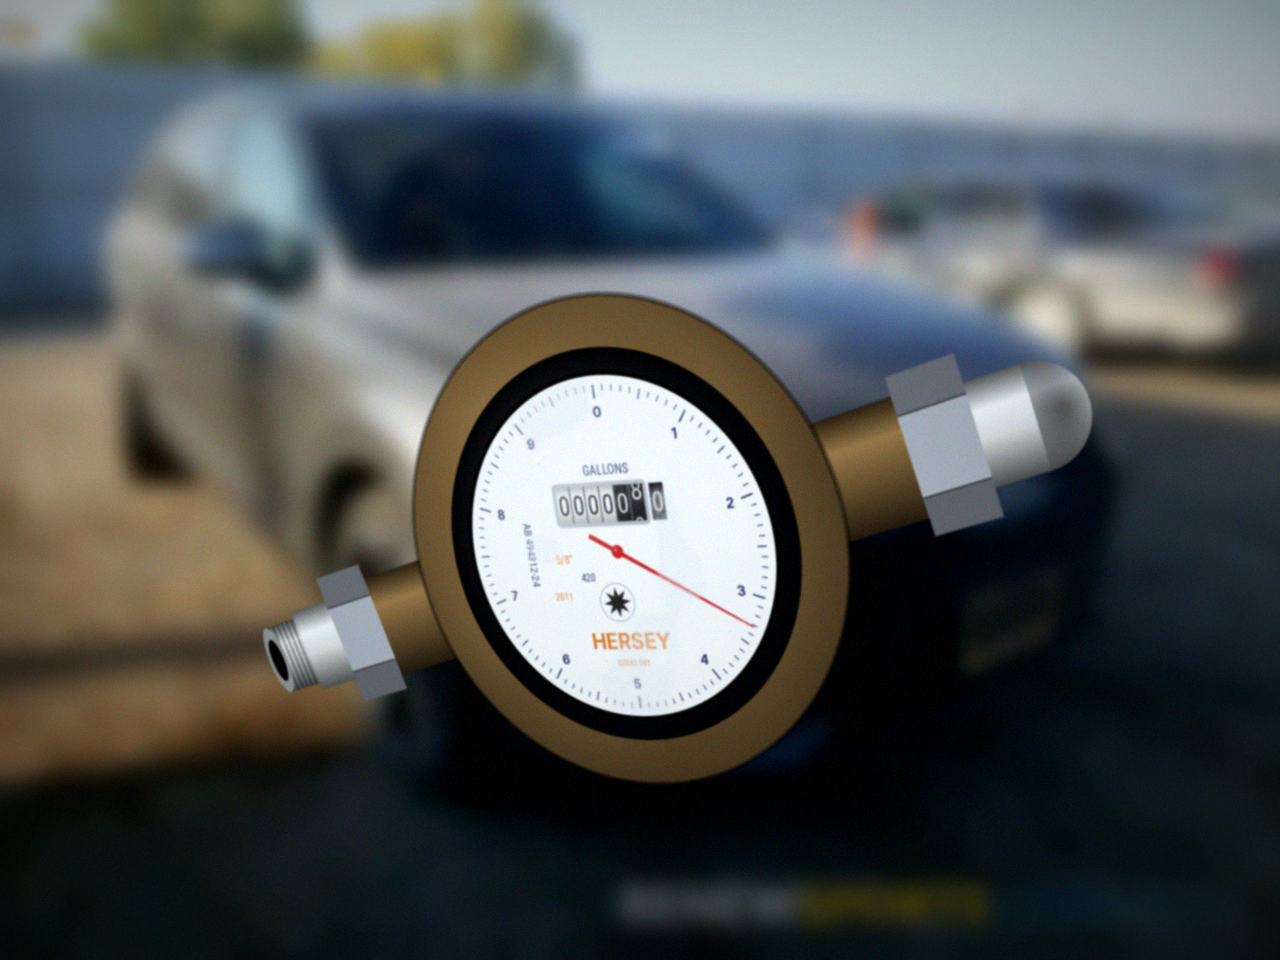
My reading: 83.3,gal
